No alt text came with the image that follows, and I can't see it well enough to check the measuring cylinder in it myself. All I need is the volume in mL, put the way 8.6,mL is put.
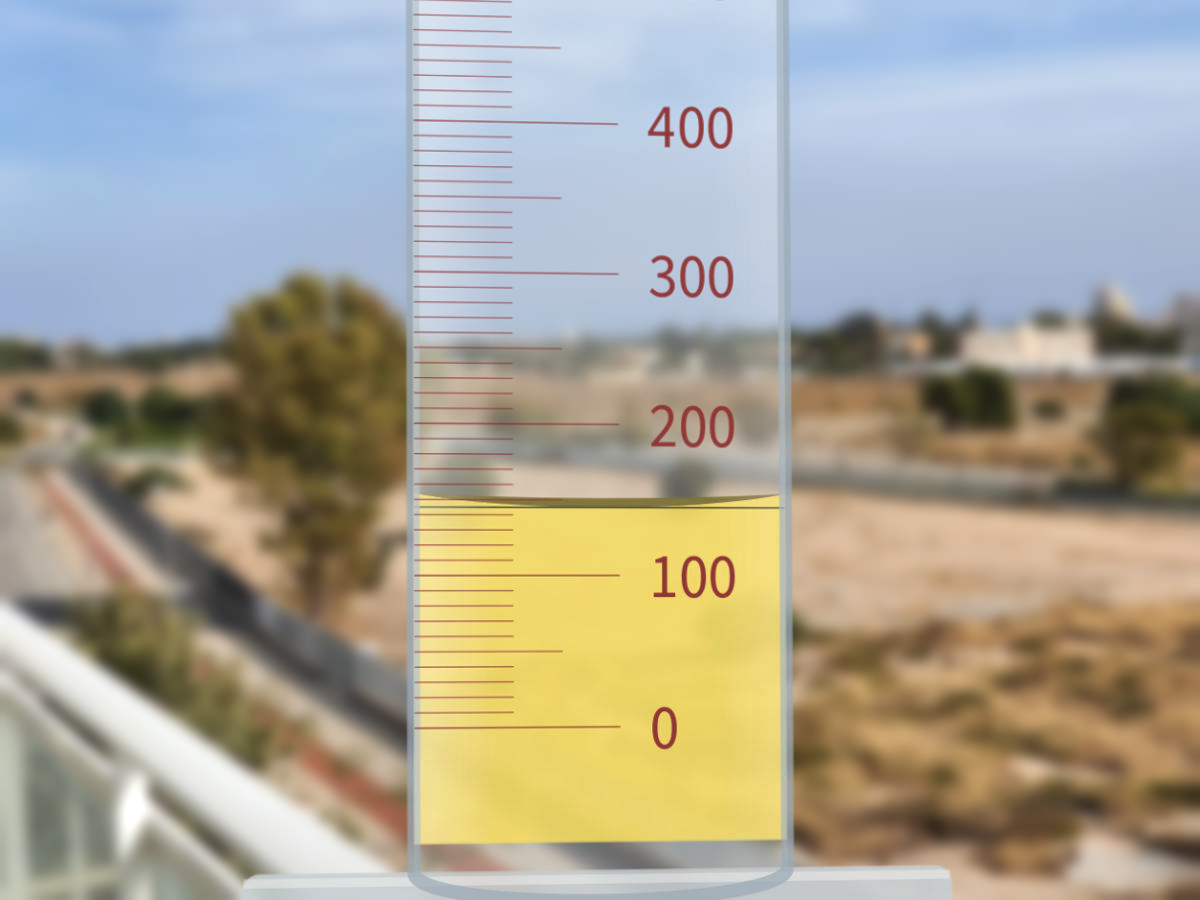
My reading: 145,mL
